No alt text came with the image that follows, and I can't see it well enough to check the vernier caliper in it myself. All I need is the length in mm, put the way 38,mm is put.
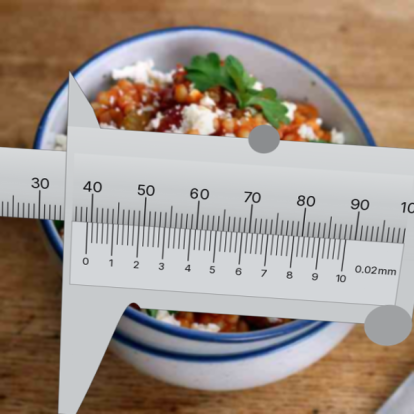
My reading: 39.2,mm
